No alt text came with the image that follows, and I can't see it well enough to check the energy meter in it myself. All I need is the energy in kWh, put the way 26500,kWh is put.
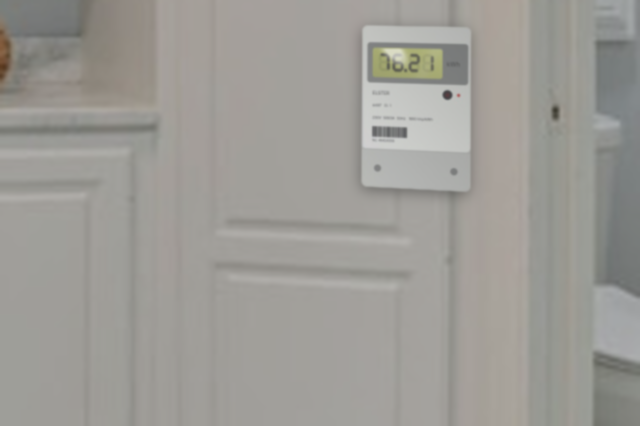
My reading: 76.21,kWh
